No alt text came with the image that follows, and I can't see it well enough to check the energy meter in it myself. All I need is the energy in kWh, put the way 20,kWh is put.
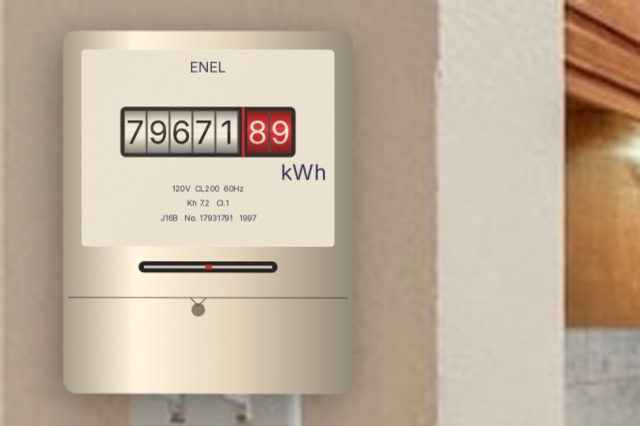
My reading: 79671.89,kWh
